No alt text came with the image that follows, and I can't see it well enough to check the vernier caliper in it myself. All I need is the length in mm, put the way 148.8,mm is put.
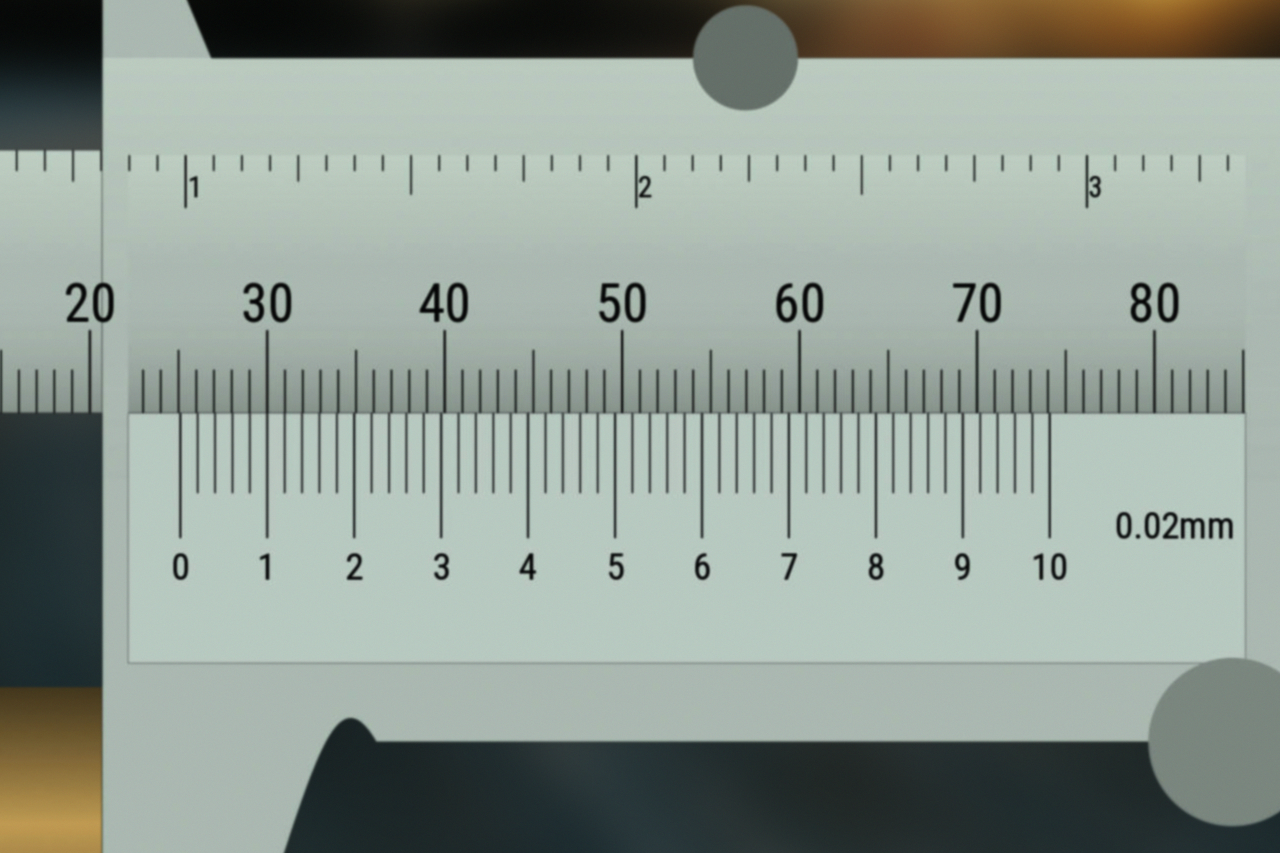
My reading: 25.1,mm
